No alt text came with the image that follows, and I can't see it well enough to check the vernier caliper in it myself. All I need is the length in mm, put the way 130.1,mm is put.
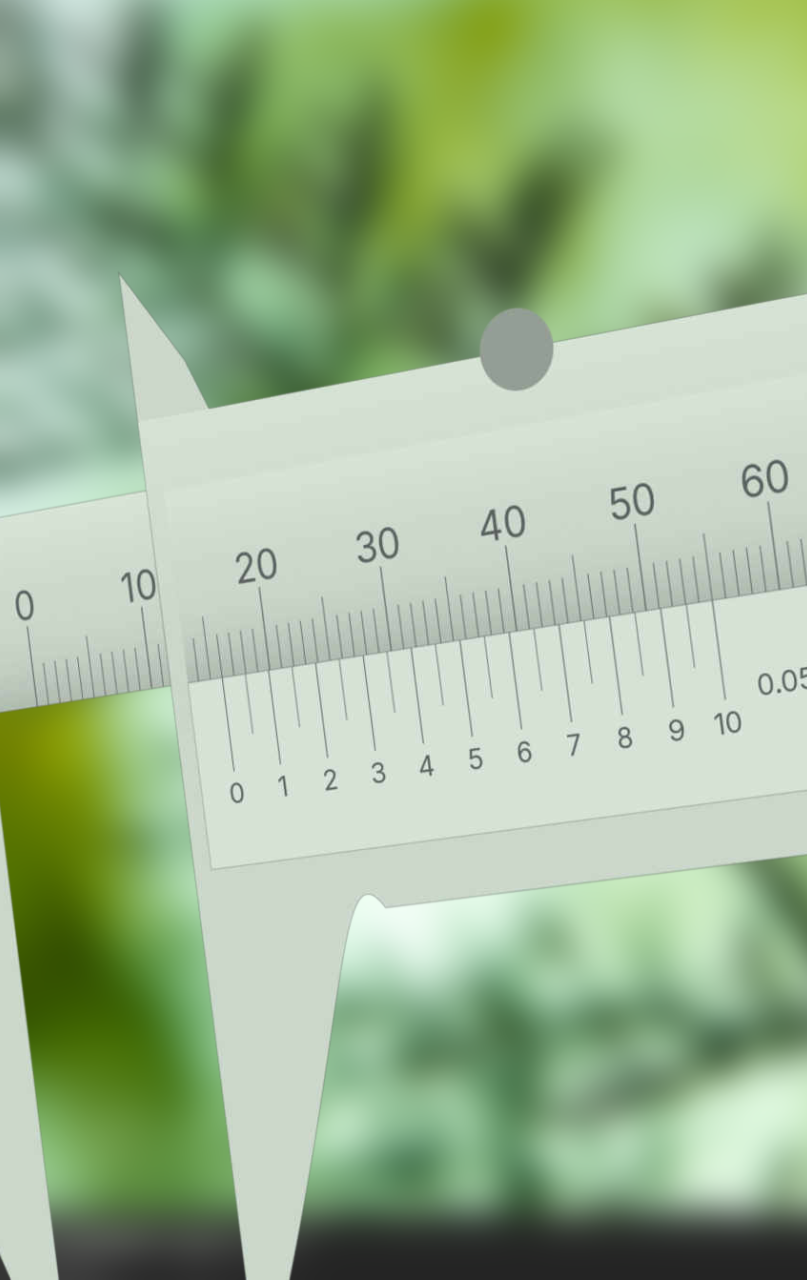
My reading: 16.0,mm
